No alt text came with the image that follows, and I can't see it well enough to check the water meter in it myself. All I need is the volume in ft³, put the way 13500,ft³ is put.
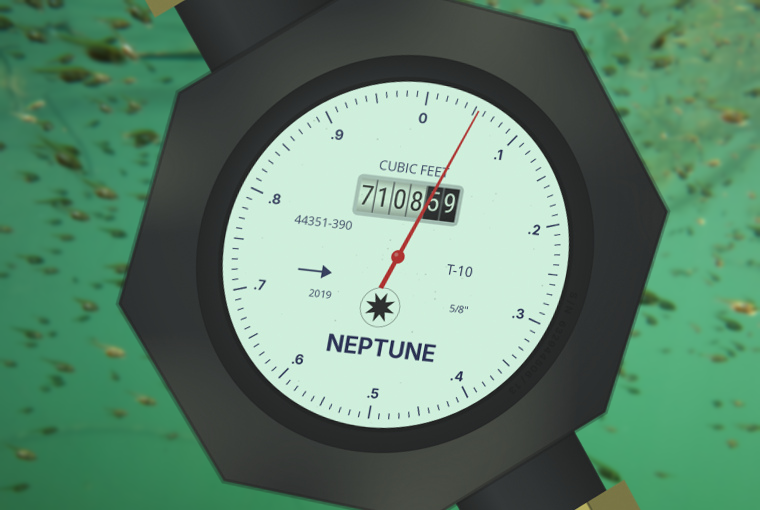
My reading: 710859.05,ft³
